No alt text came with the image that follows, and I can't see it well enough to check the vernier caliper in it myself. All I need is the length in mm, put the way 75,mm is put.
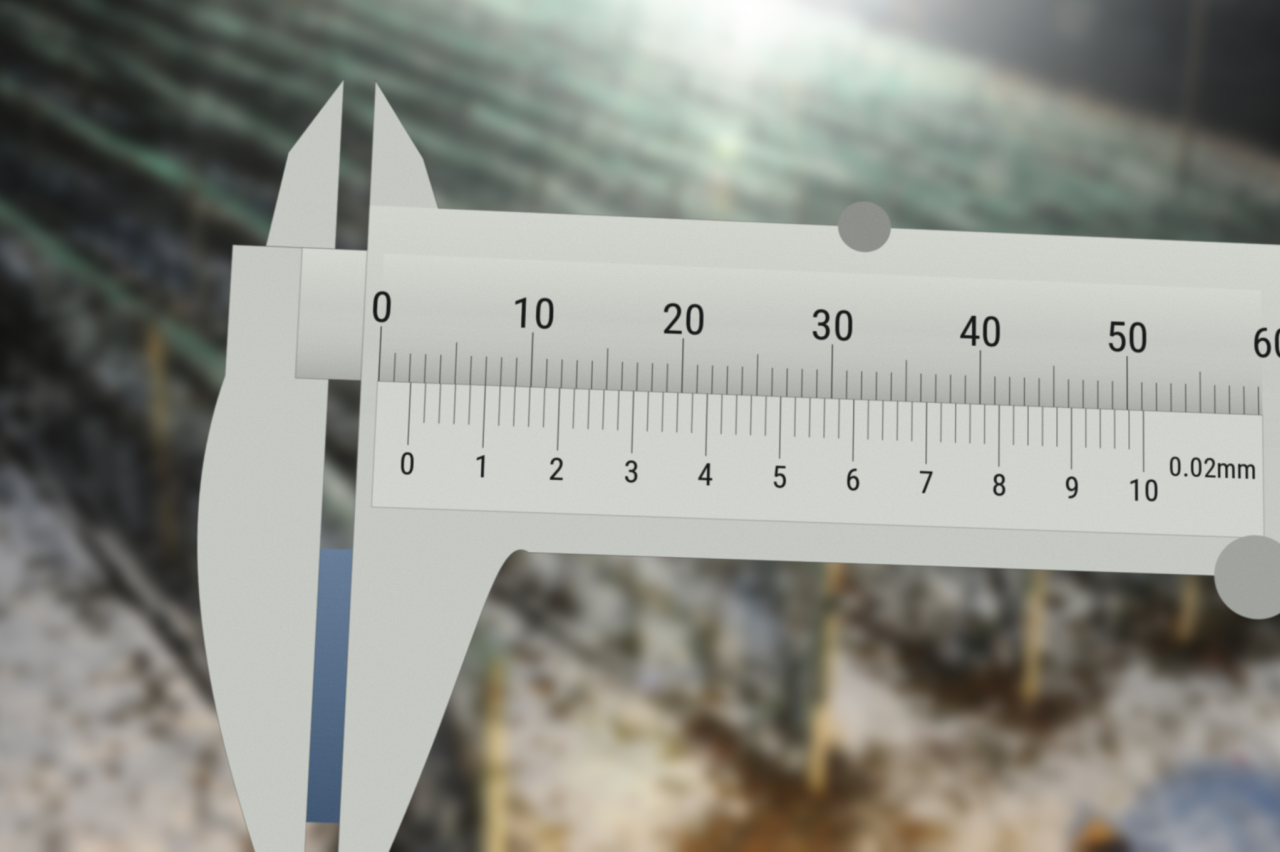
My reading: 2.1,mm
